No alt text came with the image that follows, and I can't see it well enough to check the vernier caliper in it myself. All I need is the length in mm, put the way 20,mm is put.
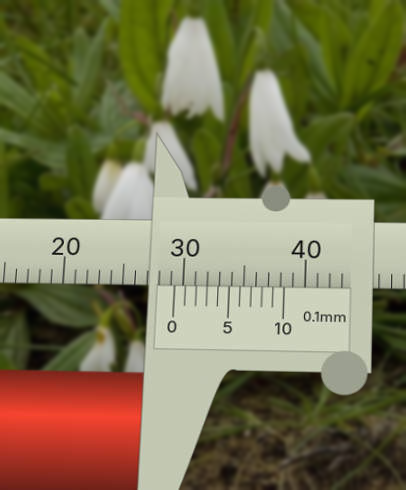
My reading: 29.3,mm
